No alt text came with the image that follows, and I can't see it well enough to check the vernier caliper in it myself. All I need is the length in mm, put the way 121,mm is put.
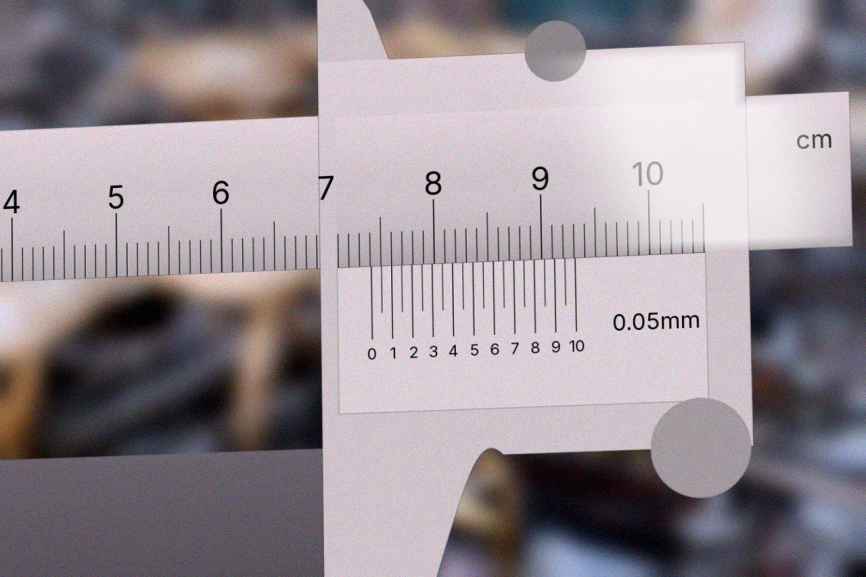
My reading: 74.1,mm
